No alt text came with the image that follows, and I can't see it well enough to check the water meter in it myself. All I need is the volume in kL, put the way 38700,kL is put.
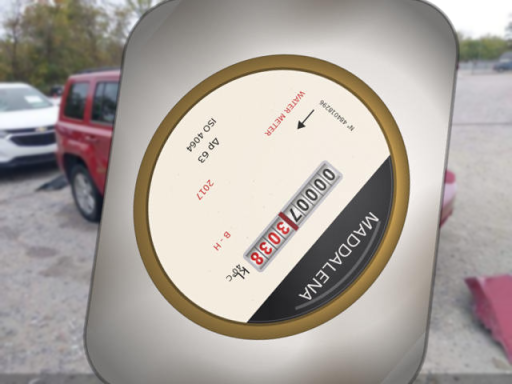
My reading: 7.3038,kL
